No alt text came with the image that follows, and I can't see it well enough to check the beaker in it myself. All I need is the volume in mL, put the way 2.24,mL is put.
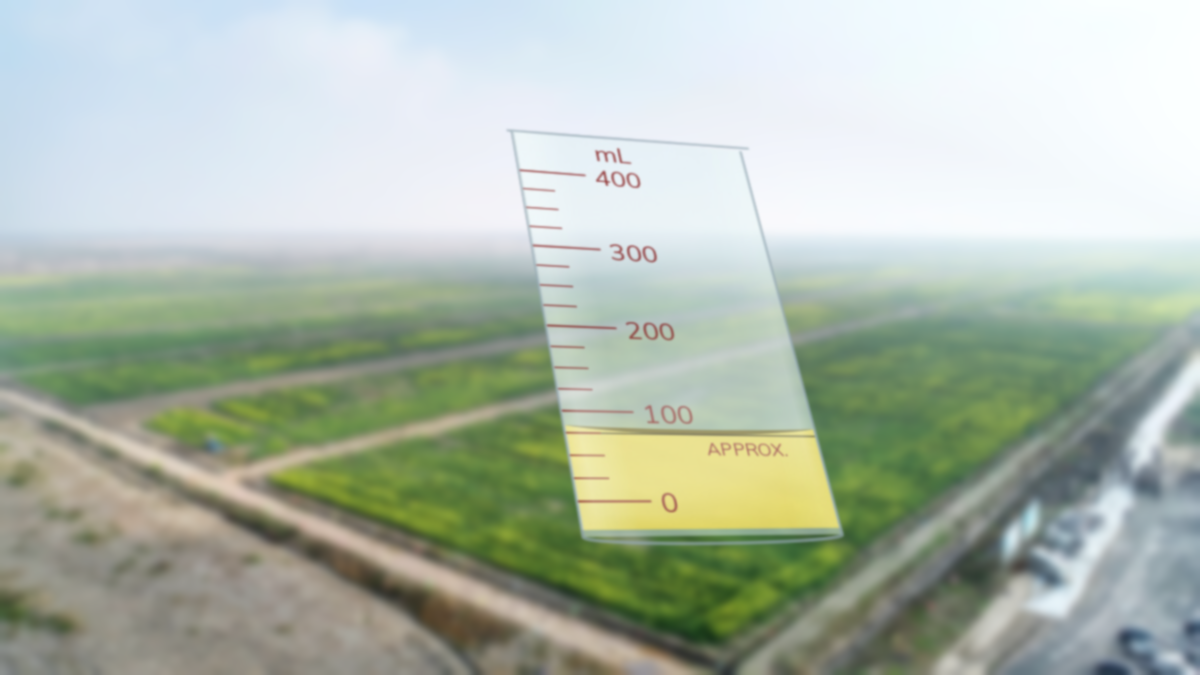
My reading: 75,mL
